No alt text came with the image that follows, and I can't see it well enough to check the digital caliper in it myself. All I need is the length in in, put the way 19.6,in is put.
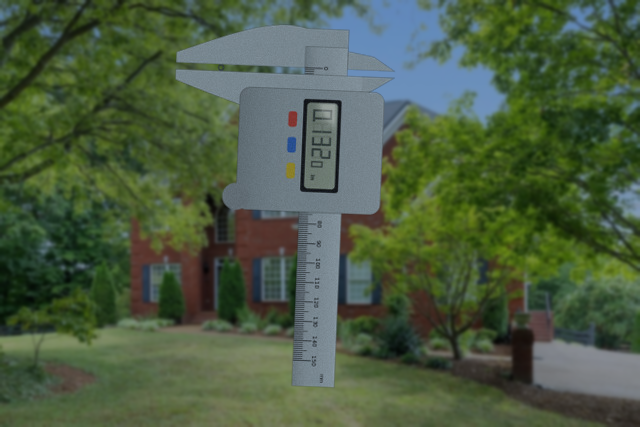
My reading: 0.1320,in
